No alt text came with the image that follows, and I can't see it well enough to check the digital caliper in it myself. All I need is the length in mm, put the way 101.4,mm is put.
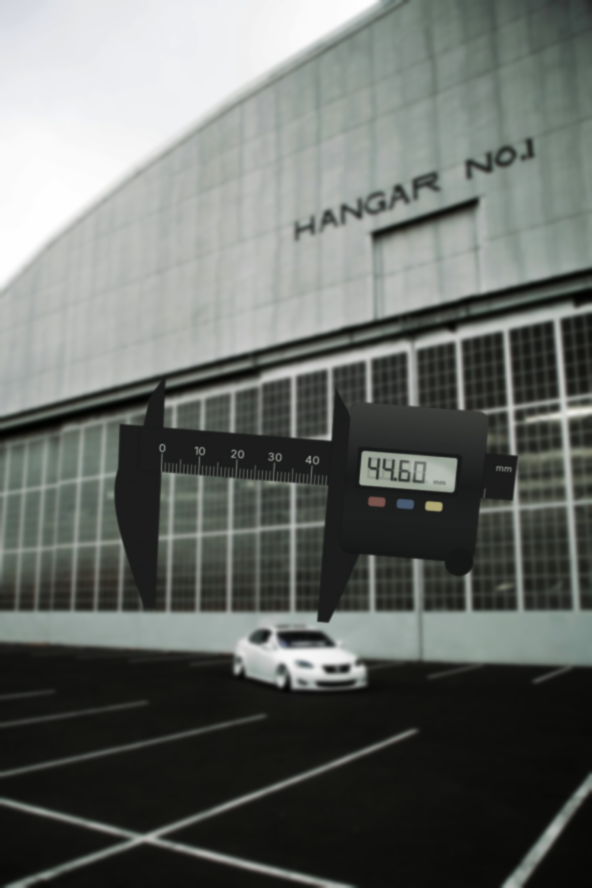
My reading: 44.60,mm
